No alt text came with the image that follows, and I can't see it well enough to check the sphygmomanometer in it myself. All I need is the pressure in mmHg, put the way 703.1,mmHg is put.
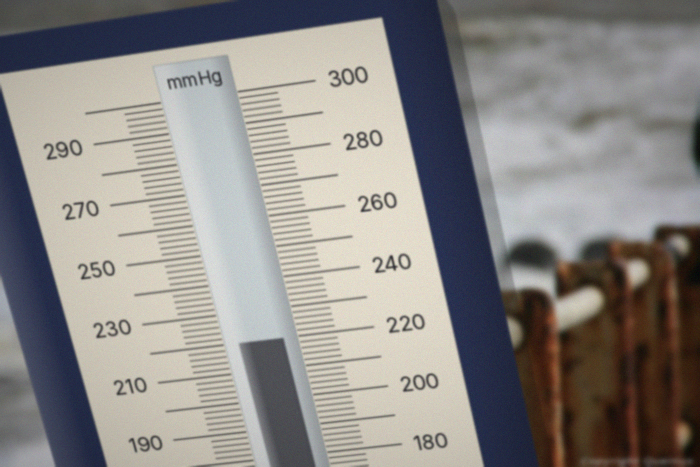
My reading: 220,mmHg
